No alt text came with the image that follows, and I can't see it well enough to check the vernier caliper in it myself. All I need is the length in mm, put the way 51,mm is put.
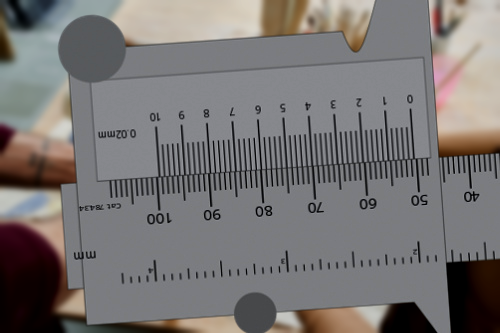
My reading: 50.5,mm
